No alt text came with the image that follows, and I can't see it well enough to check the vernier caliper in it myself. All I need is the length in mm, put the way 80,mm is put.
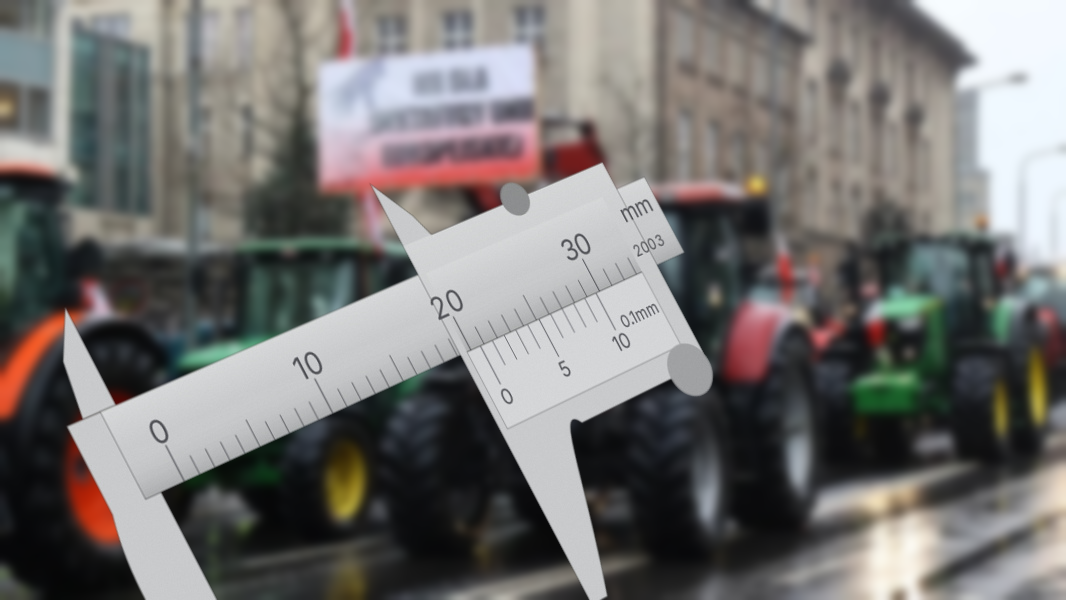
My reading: 20.7,mm
